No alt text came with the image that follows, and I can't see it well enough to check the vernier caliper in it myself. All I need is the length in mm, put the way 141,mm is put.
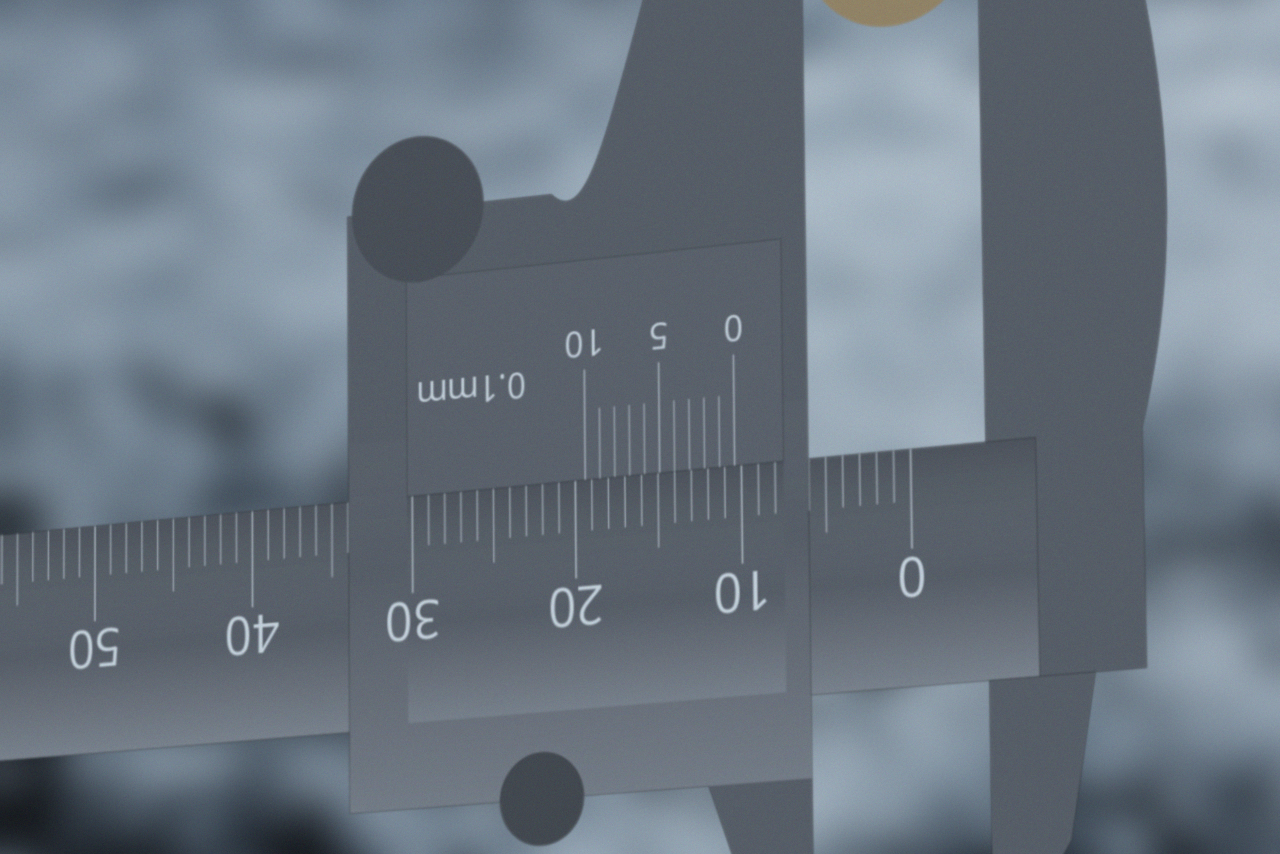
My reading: 10.4,mm
